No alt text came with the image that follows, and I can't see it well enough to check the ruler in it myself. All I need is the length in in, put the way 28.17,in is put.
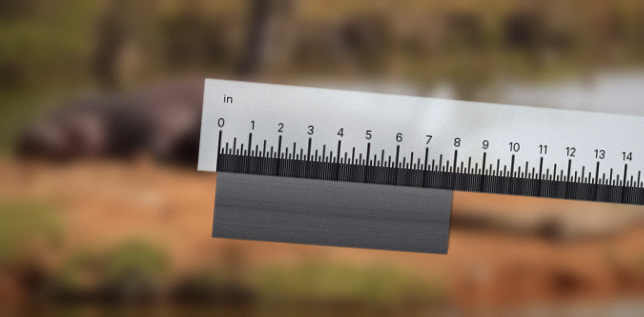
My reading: 8,in
